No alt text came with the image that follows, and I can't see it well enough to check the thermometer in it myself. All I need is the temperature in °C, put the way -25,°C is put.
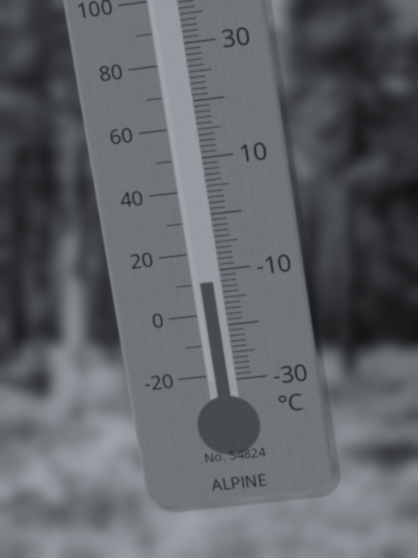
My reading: -12,°C
